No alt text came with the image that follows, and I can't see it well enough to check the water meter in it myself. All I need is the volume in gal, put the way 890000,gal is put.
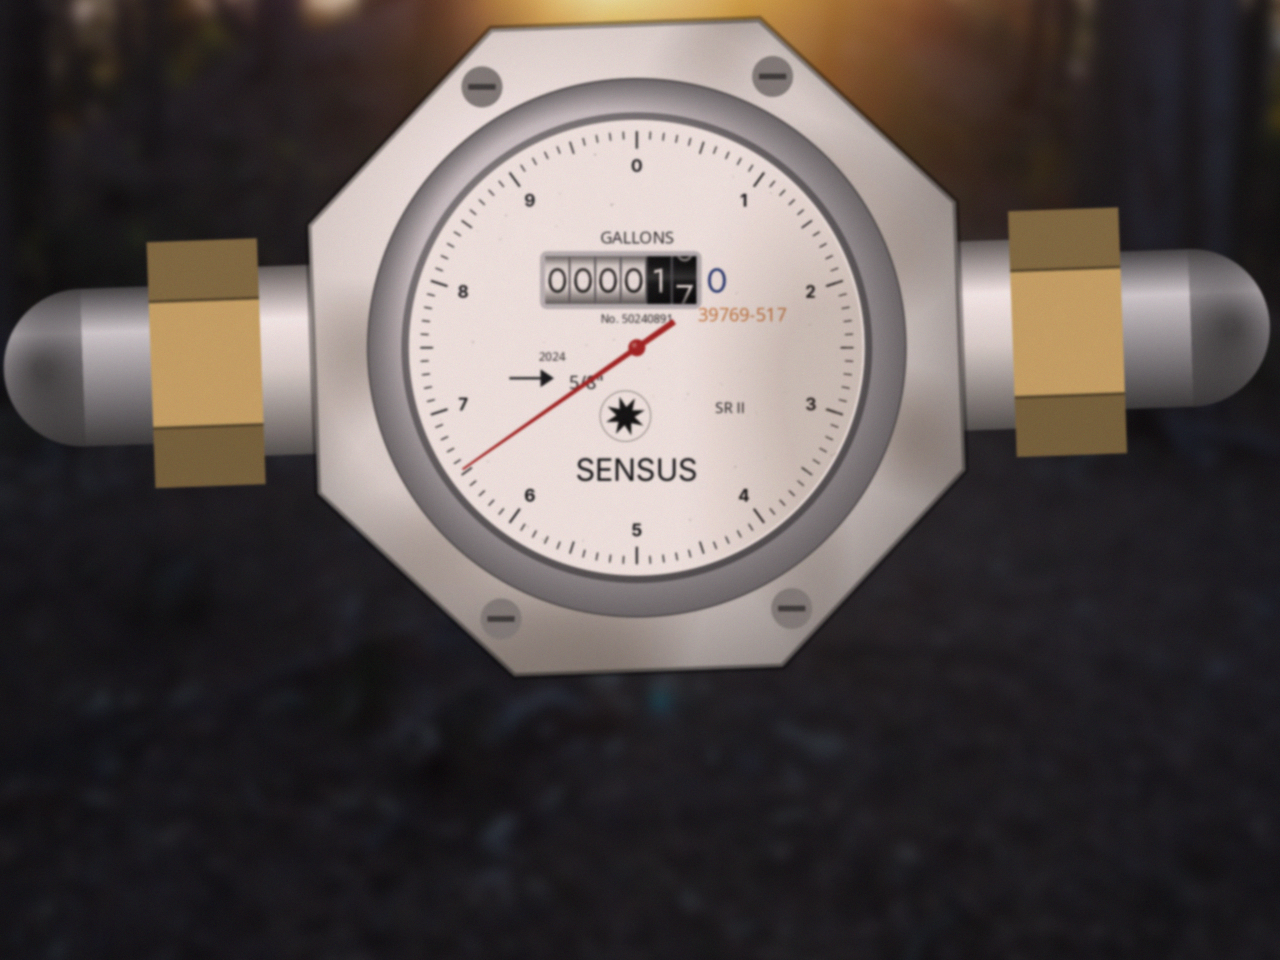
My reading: 166.5,gal
